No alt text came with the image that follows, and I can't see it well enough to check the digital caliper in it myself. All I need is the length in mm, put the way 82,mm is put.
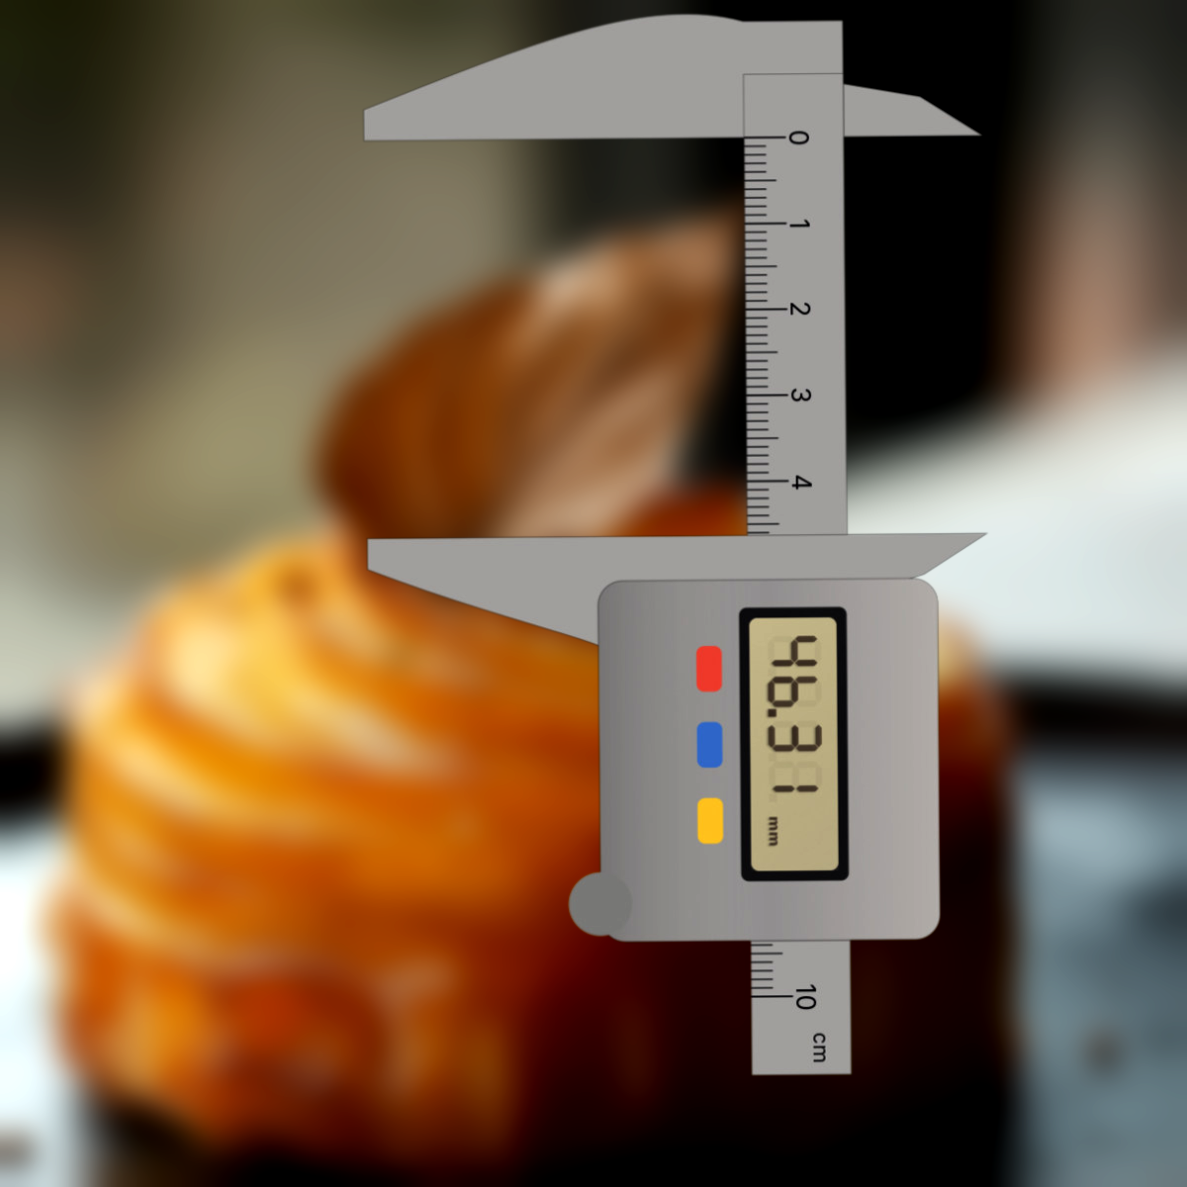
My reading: 46.31,mm
